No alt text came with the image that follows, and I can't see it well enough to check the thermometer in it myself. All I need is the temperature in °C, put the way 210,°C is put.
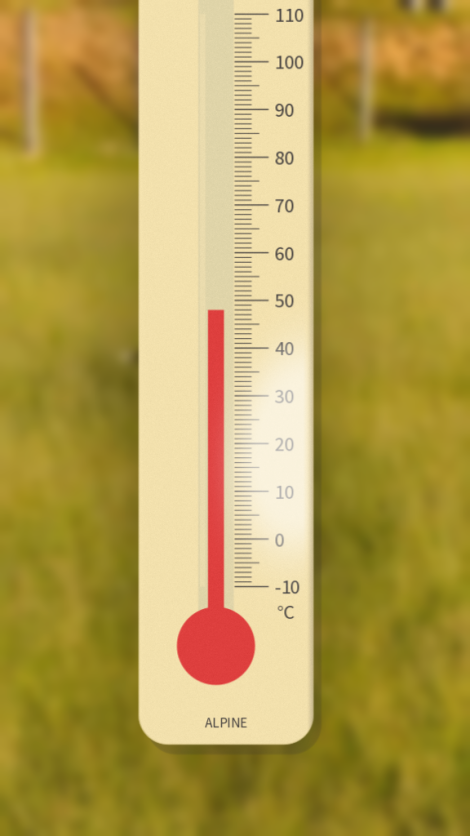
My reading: 48,°C
